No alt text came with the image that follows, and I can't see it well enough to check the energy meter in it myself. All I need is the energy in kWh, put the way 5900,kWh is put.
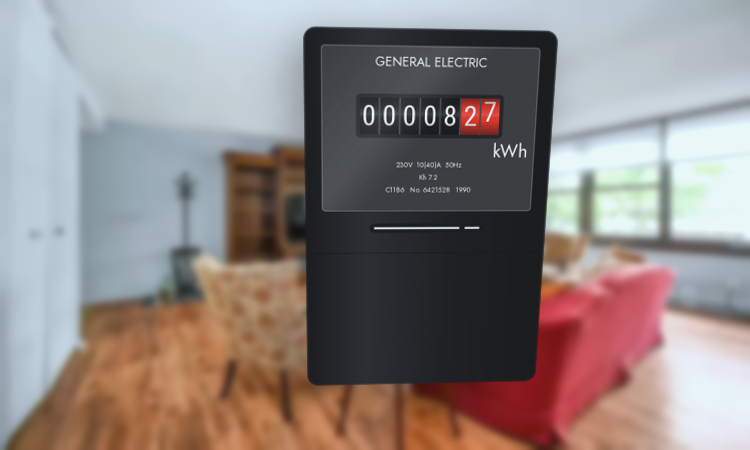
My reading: 8.27,kWh
